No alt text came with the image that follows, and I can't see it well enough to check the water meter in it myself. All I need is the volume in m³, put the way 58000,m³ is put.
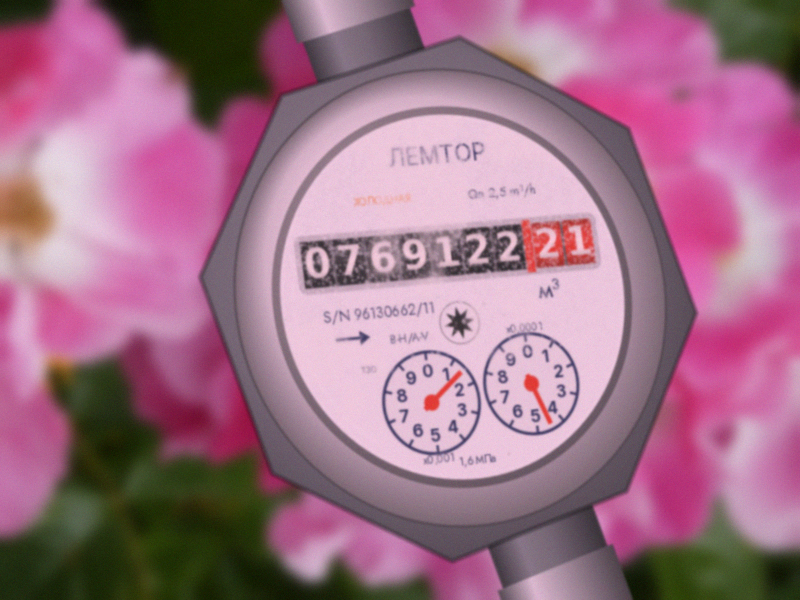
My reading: 769122.2114,m³
